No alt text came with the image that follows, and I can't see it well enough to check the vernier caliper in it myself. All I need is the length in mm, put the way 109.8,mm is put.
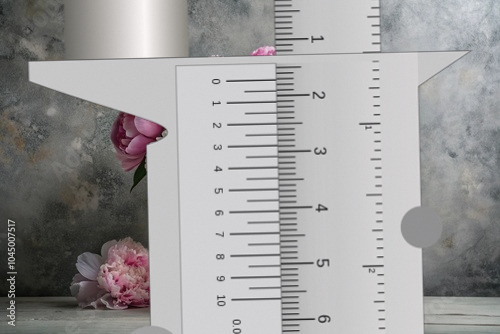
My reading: 17.2,mm
